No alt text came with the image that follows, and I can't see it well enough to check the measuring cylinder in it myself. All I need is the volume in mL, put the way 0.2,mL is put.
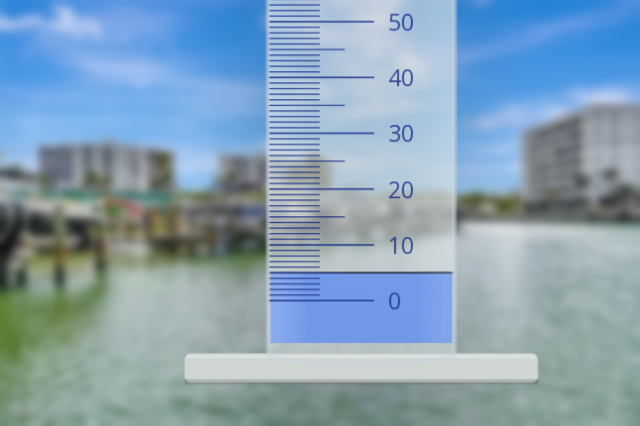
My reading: 5,mL
